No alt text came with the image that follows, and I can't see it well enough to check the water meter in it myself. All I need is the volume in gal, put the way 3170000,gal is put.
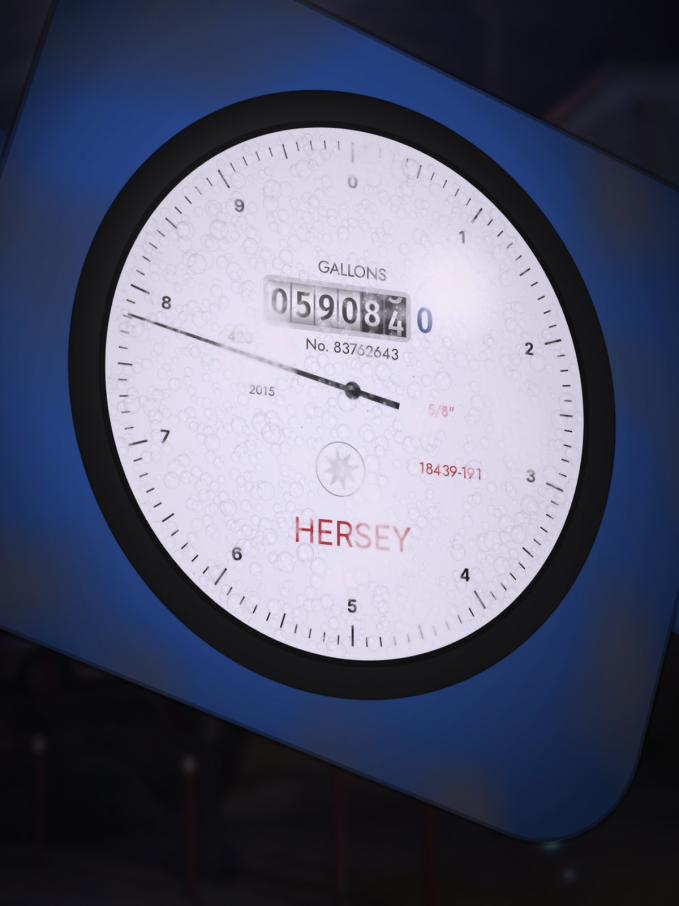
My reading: 590837.8,gal
